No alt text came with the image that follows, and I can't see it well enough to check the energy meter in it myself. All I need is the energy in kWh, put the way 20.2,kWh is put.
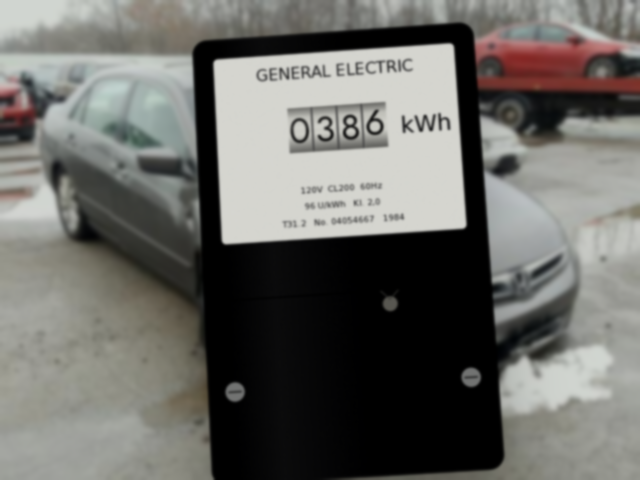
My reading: 386,kWh
